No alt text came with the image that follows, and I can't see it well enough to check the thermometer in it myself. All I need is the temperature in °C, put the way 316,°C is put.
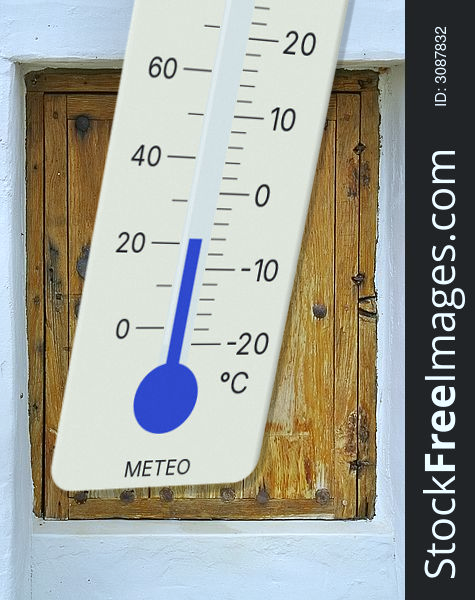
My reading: -6,°C
